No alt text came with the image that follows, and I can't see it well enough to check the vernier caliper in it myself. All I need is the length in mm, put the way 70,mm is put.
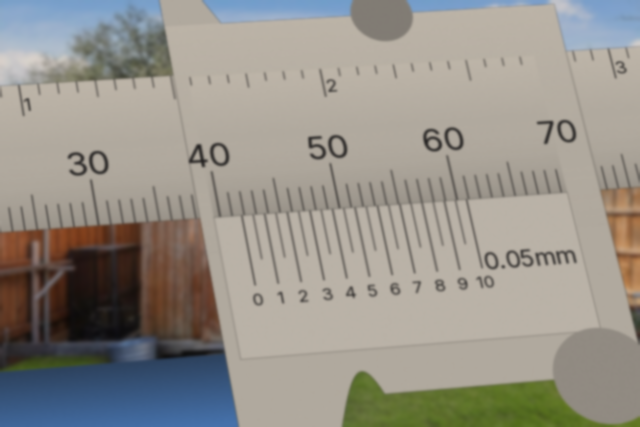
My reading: 41.8,mm
